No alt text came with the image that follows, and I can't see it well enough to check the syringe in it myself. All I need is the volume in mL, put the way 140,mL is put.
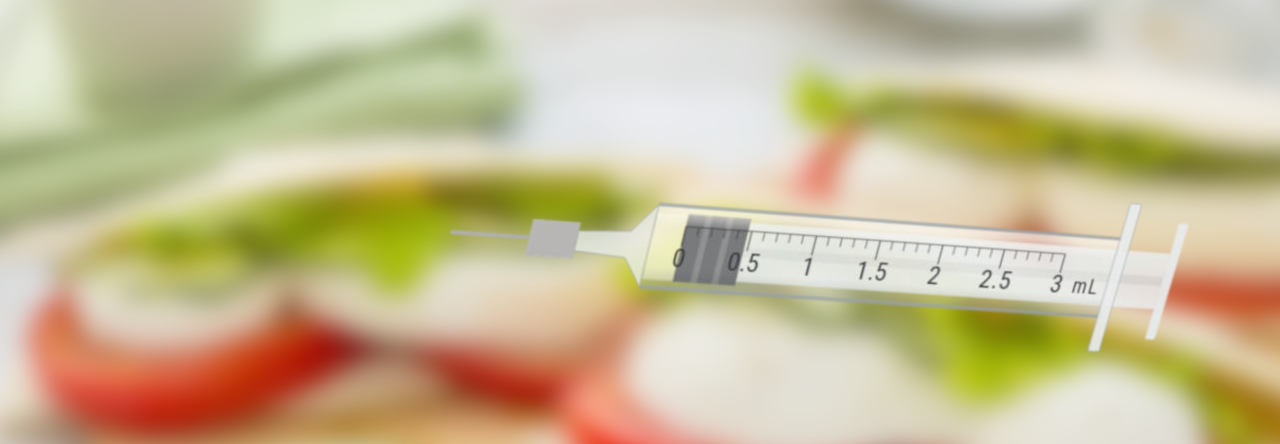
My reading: 0,mL
